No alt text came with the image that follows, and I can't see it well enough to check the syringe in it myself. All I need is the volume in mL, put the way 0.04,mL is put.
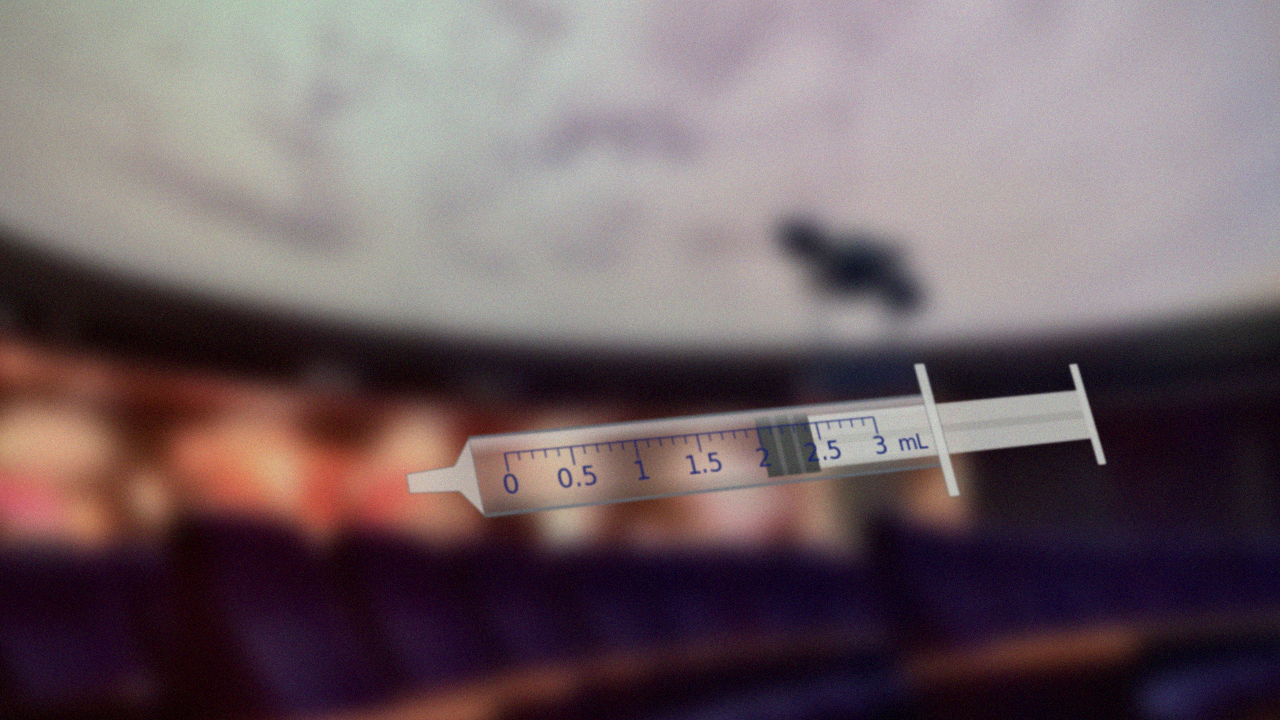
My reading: 2,mL
